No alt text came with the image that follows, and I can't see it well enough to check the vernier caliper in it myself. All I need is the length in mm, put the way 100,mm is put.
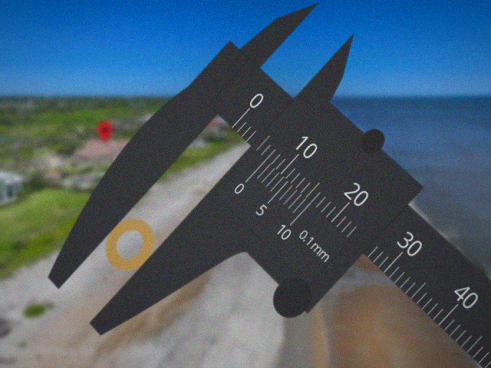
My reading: 7.0,mm
